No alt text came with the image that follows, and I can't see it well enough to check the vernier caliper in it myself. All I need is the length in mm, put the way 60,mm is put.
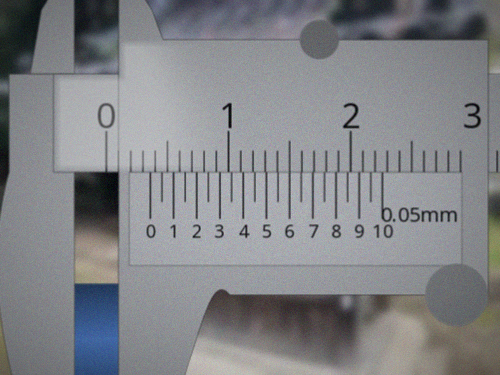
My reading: 3.6,mm
